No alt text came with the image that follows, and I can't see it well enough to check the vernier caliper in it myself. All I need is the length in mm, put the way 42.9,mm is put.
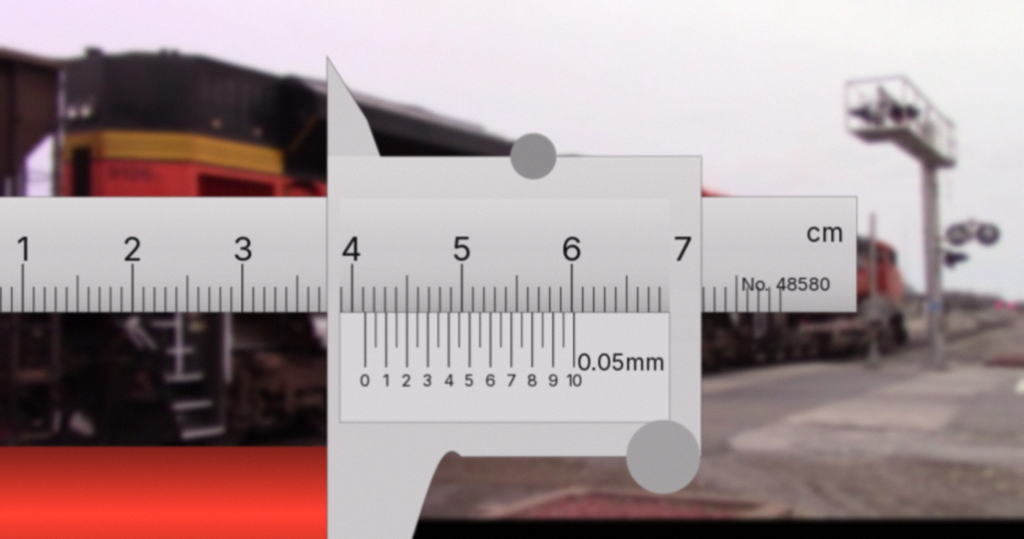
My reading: 41.2,mm
